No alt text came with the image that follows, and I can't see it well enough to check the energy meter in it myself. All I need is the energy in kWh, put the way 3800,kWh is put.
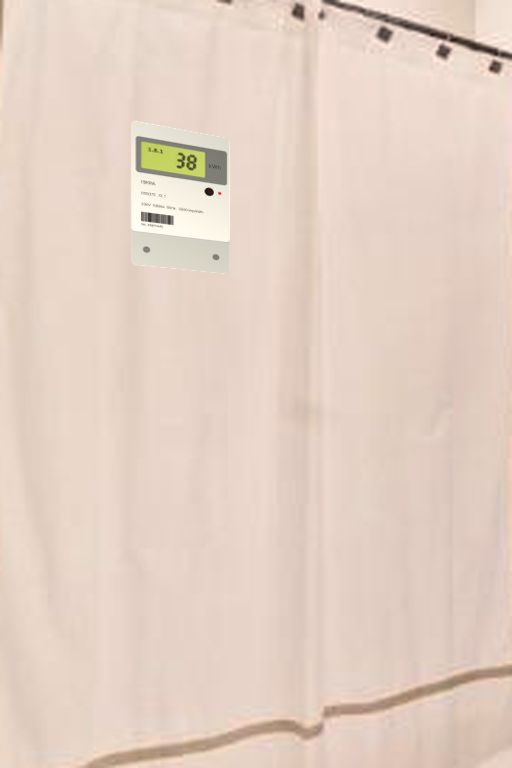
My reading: 38,kWh
